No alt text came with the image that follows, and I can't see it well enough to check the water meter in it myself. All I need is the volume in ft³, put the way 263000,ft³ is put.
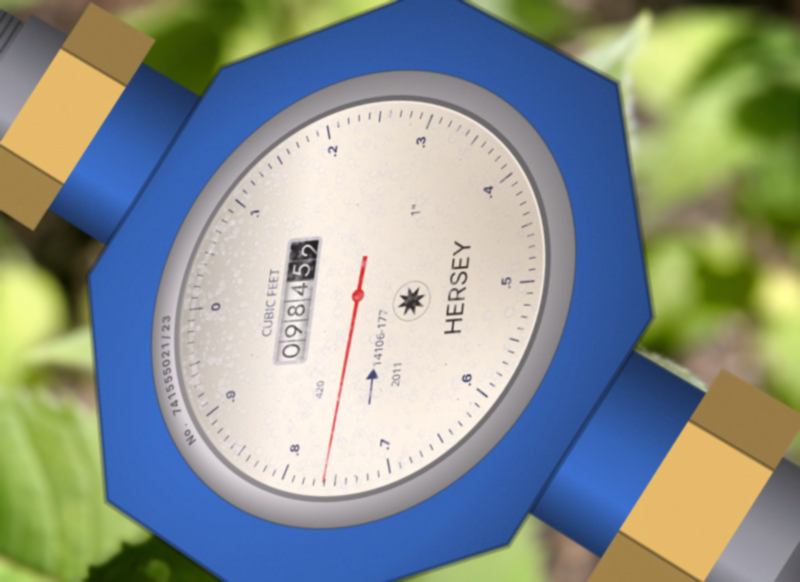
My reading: 98451.76,ft³
